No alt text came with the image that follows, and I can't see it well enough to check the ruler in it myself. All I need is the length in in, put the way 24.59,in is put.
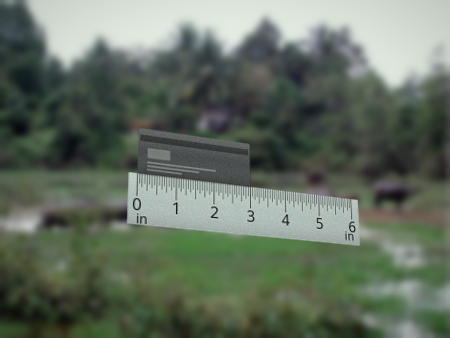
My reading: 3,in
